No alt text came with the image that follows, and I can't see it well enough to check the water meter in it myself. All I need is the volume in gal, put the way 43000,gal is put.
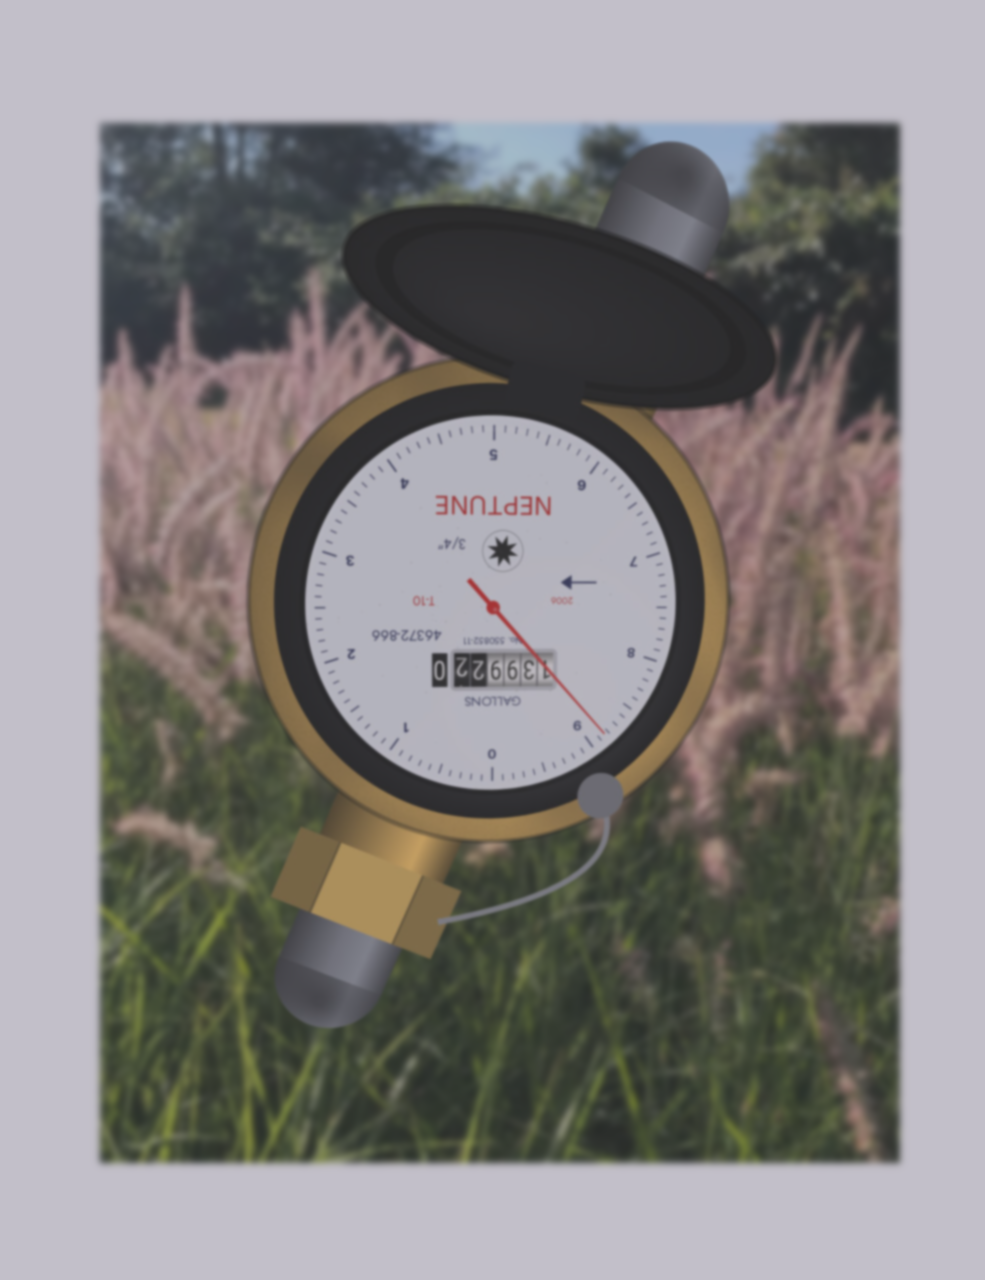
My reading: 1399218.8,gal
